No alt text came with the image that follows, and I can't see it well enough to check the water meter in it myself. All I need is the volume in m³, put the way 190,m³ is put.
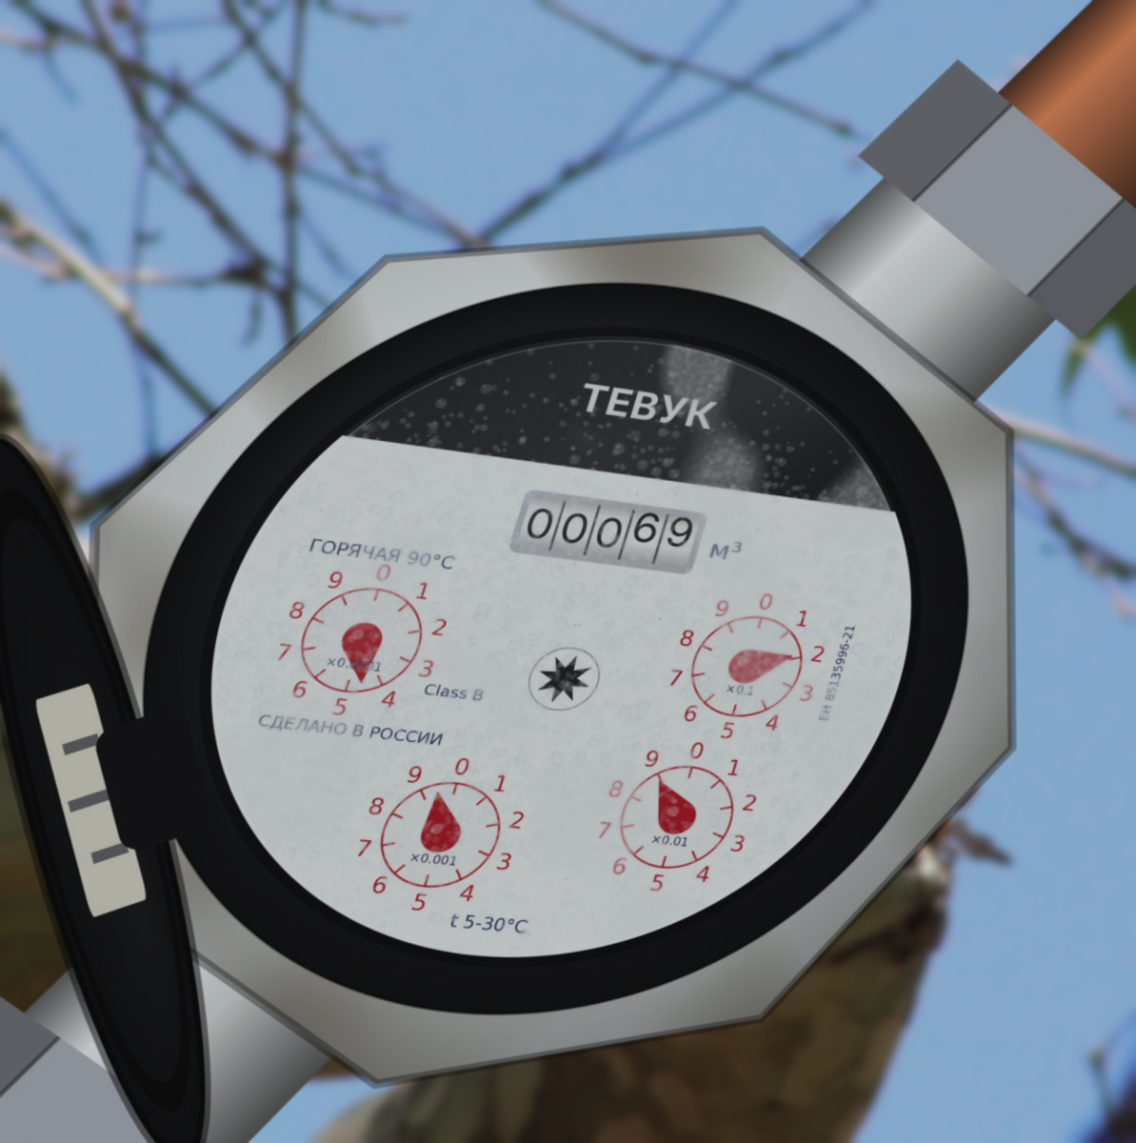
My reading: 69.1894,m³
